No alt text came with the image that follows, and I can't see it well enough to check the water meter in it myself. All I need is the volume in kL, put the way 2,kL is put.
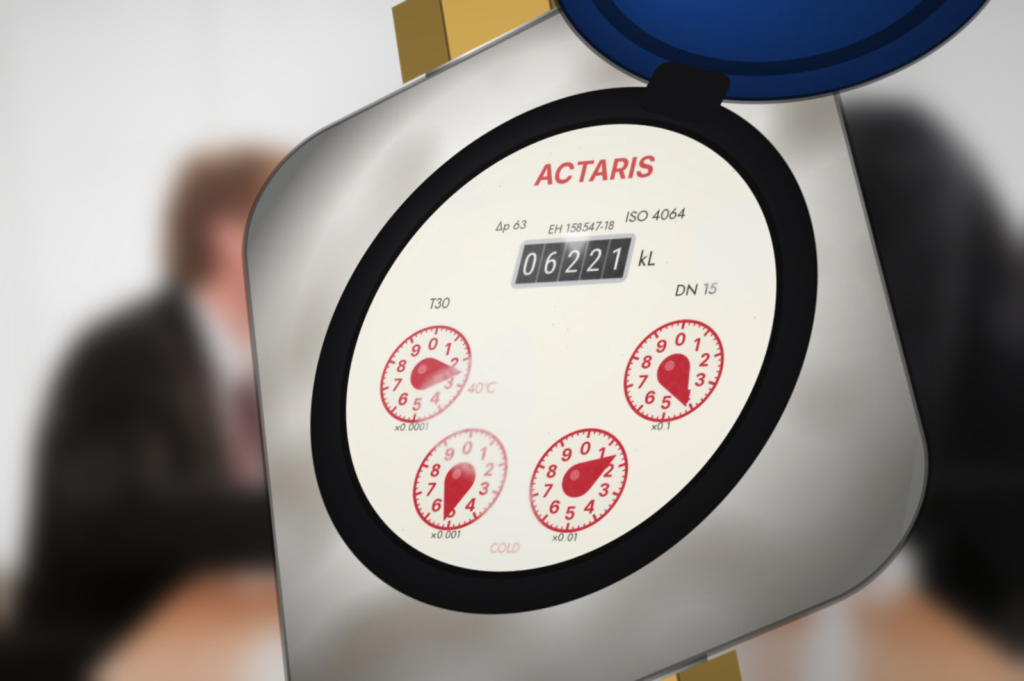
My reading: 6221.4152,kL
